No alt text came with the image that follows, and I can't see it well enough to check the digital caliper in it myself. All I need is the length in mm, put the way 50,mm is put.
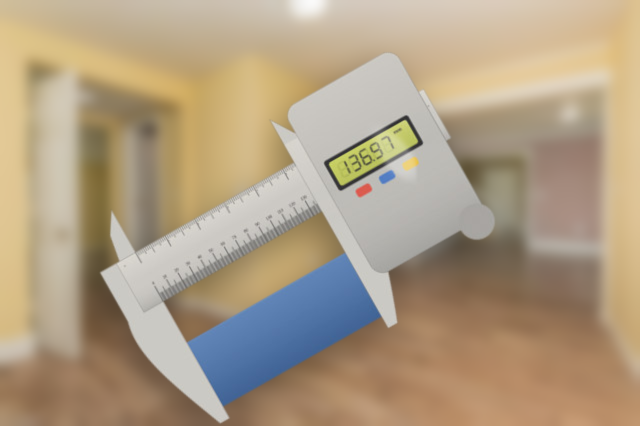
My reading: 136.97,mm
